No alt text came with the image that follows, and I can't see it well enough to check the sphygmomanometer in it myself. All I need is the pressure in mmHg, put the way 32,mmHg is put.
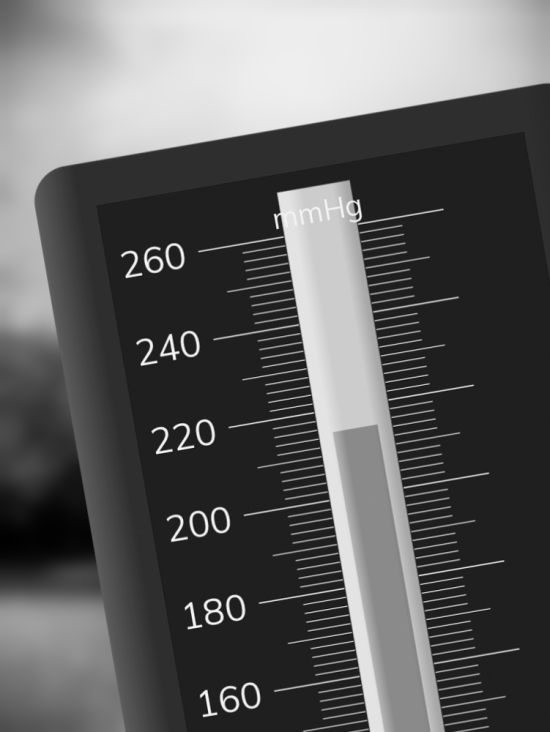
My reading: 215,mmHg
